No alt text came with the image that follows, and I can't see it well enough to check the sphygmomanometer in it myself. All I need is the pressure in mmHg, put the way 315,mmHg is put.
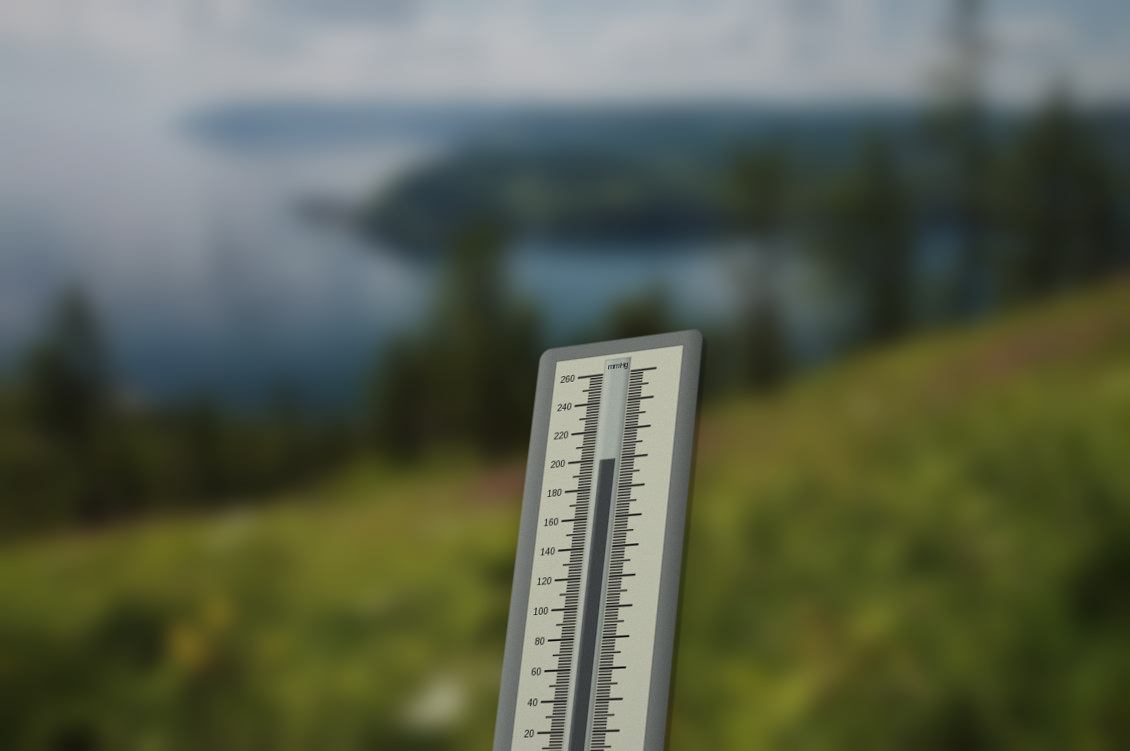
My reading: 200,mmHg
